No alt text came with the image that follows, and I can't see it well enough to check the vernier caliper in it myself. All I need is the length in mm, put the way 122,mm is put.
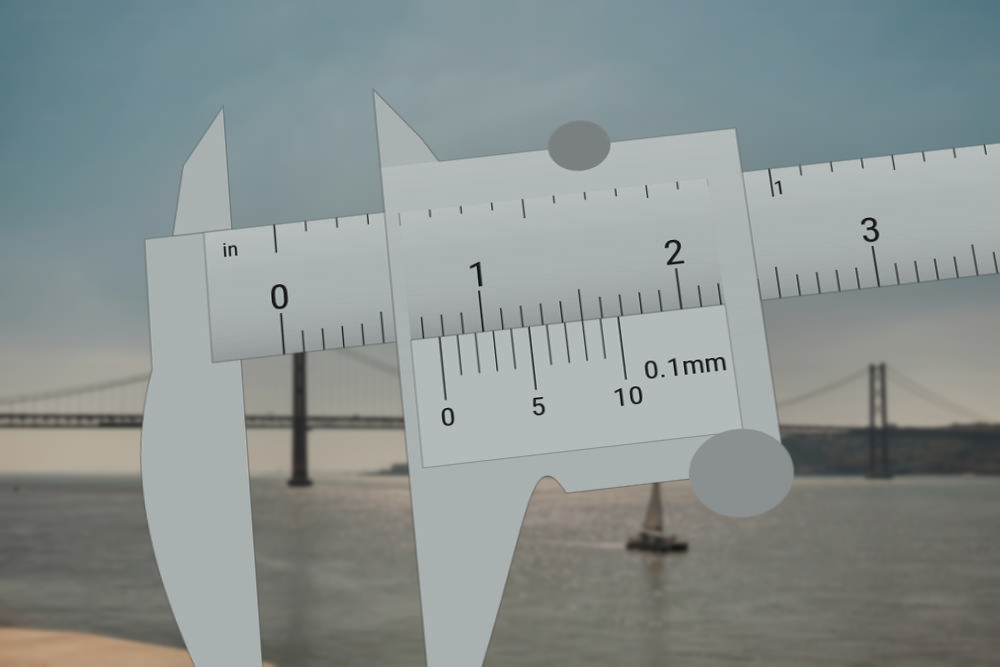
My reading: 7.8,mm
